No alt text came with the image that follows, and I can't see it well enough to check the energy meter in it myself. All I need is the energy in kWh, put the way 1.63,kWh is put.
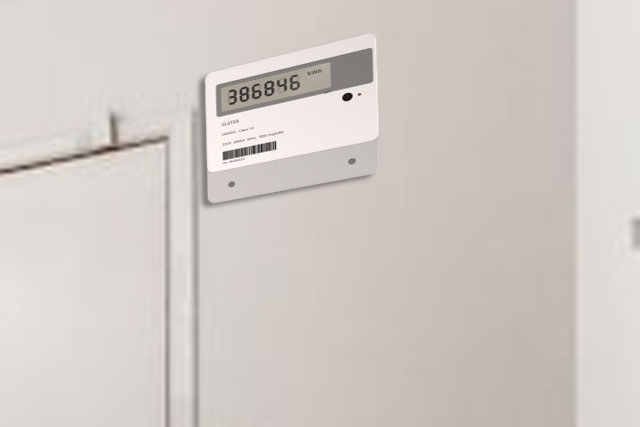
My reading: 386846,kWh
